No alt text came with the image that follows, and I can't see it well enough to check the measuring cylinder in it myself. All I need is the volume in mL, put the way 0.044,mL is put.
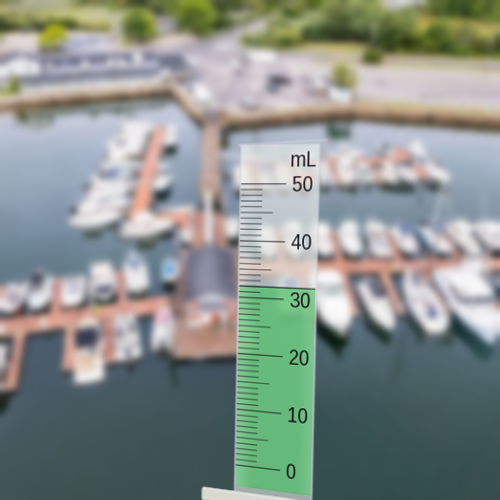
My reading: 32,mL
